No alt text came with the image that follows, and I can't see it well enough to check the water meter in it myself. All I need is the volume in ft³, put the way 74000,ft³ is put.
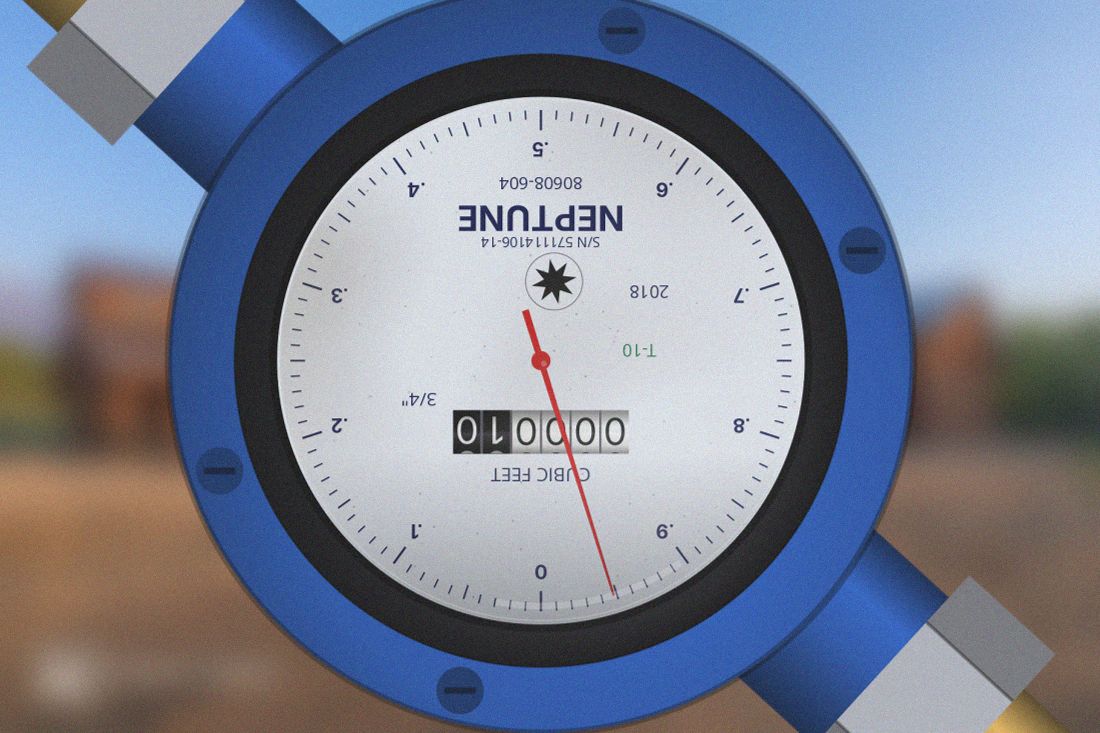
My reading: 9.95,ft³
